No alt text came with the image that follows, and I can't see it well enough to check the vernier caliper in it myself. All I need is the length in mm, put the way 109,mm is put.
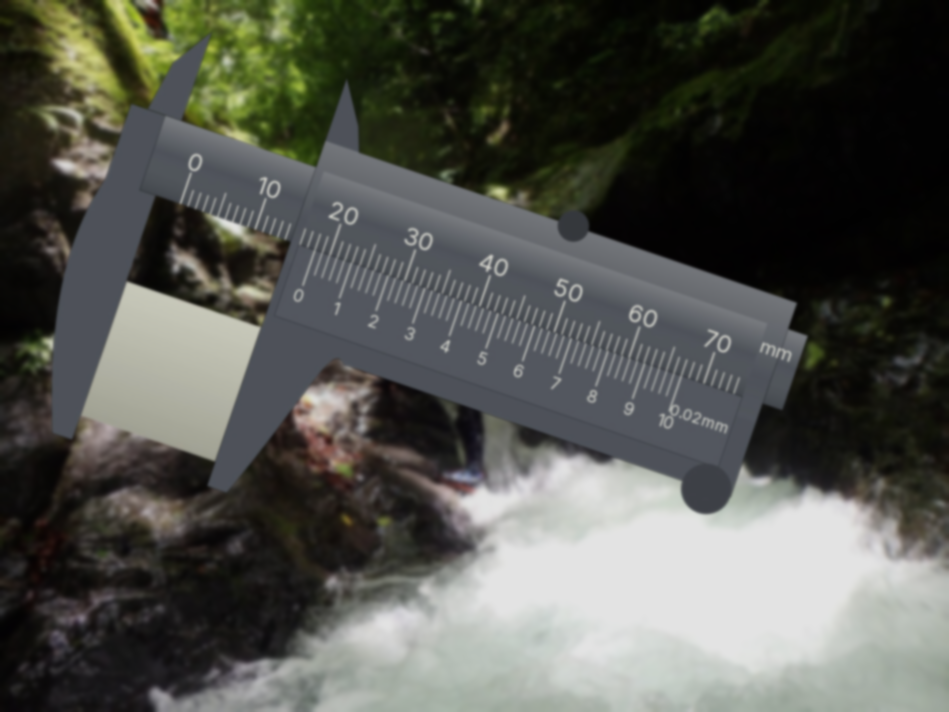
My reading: 18.0,mm
